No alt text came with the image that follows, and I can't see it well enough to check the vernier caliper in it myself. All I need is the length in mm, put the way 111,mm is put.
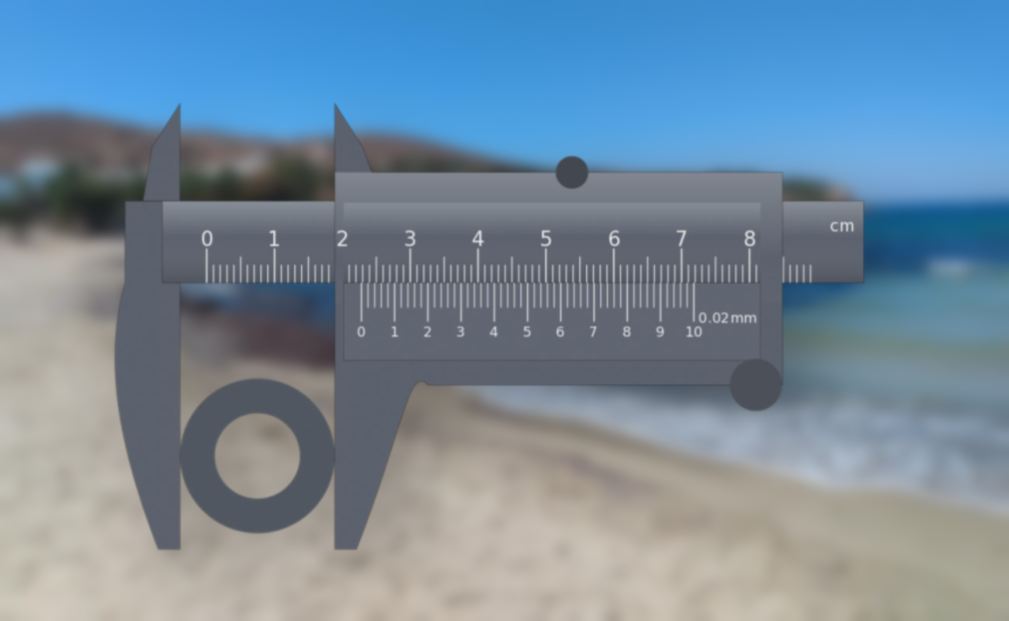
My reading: 22.8,mm
